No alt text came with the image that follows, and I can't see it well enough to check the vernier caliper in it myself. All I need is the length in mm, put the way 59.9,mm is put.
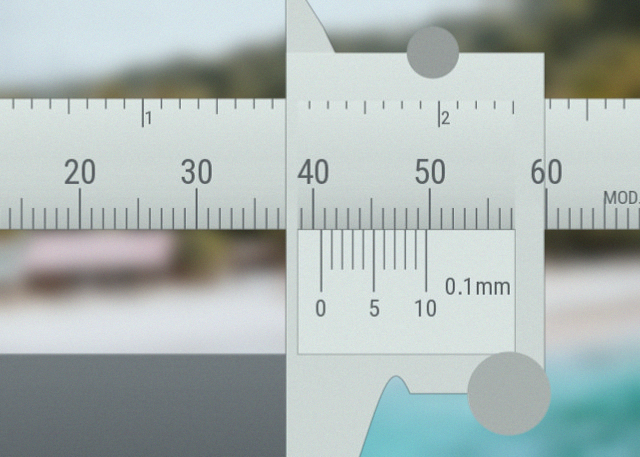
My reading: 40.7,mm
